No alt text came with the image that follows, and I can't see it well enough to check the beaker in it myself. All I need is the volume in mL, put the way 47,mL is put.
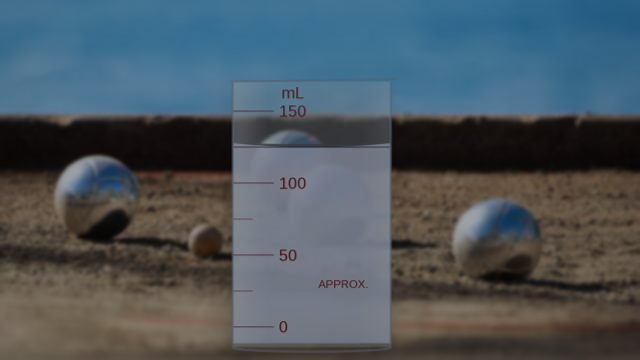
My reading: 125,mL
